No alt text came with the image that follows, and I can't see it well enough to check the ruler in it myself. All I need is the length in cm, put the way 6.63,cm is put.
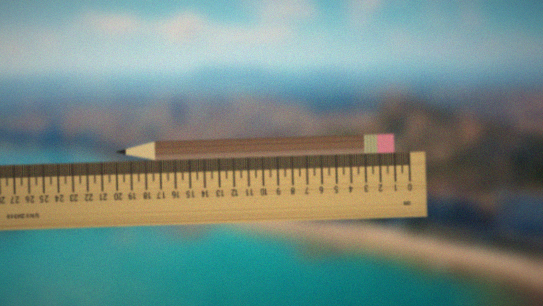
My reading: 19,cm
